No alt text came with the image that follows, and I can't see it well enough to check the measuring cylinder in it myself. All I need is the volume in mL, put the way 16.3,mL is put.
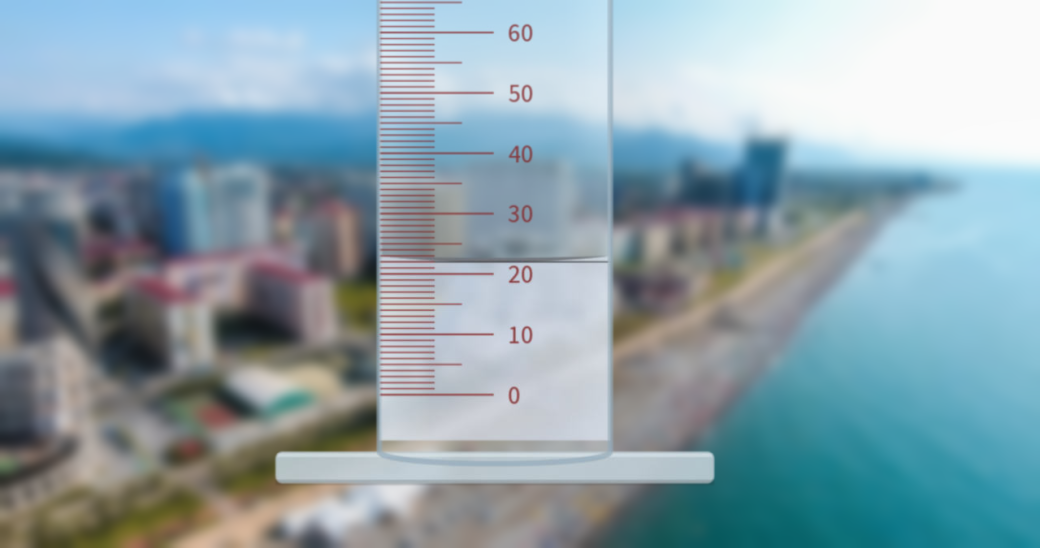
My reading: 22,mL
